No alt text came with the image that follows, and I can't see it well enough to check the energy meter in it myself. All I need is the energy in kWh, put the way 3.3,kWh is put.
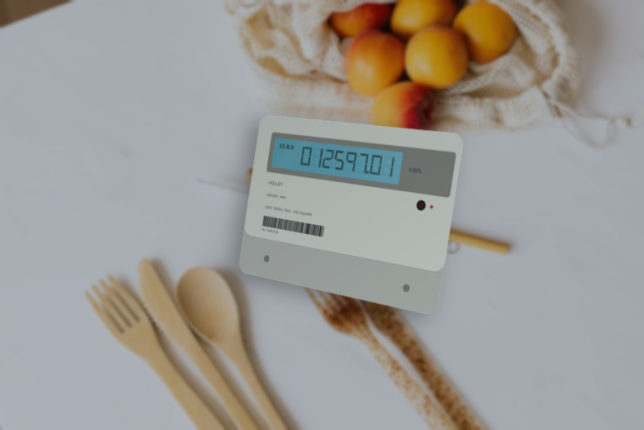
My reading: 12597.01,kWh
